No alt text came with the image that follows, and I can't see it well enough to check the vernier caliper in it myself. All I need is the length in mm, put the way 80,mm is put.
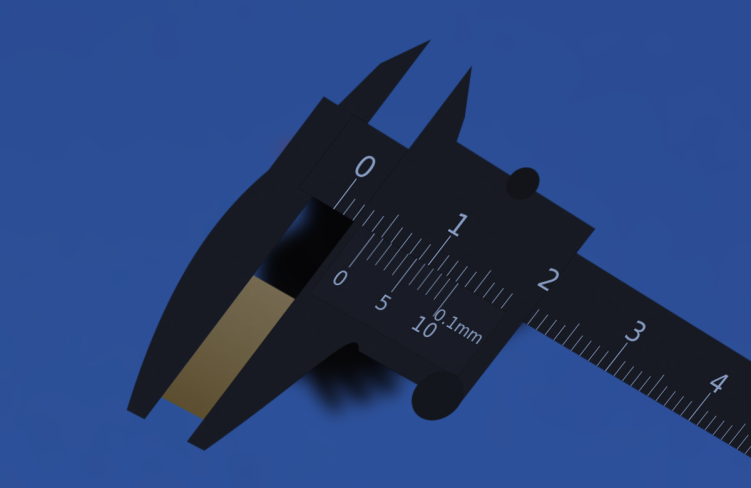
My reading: 4.3,mm
